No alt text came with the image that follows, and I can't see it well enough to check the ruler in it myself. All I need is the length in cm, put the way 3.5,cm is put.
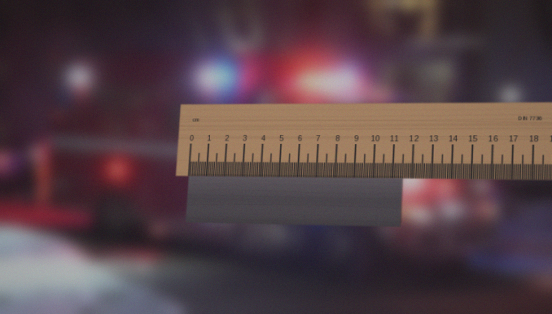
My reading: 11.5,cm
